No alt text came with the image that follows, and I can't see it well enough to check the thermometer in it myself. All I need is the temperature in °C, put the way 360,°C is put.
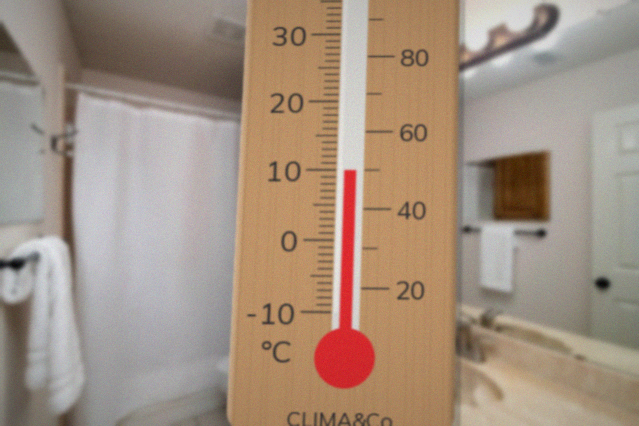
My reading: 10,°C
